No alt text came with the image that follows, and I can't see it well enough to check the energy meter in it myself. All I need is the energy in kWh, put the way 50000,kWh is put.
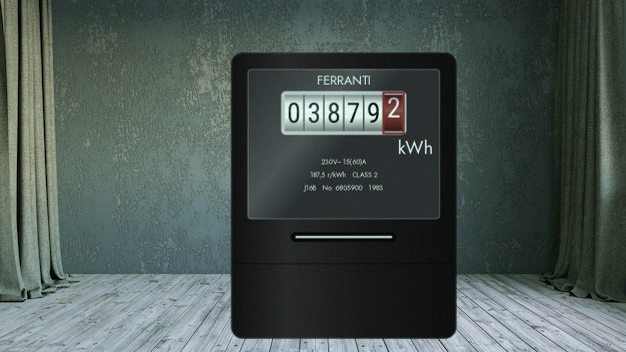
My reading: 3879.2,kWh
